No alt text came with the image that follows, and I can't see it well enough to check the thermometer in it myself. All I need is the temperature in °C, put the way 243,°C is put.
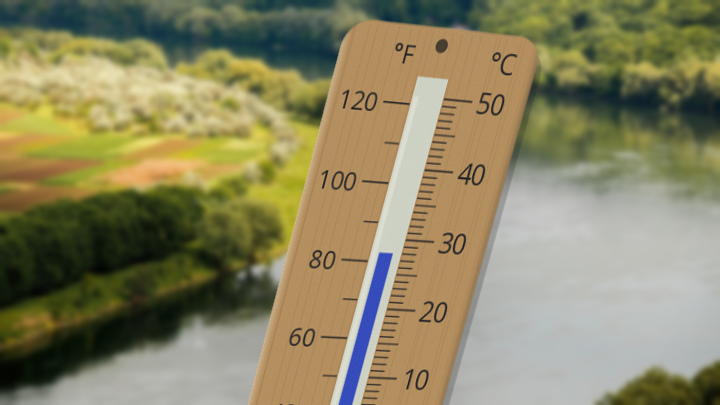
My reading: 28,°C
